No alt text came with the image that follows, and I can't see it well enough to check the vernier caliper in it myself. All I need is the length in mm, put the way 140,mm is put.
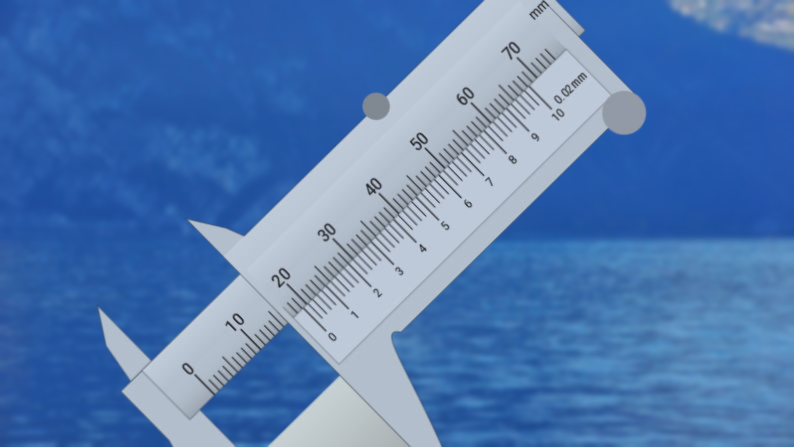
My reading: 19.2,mm
